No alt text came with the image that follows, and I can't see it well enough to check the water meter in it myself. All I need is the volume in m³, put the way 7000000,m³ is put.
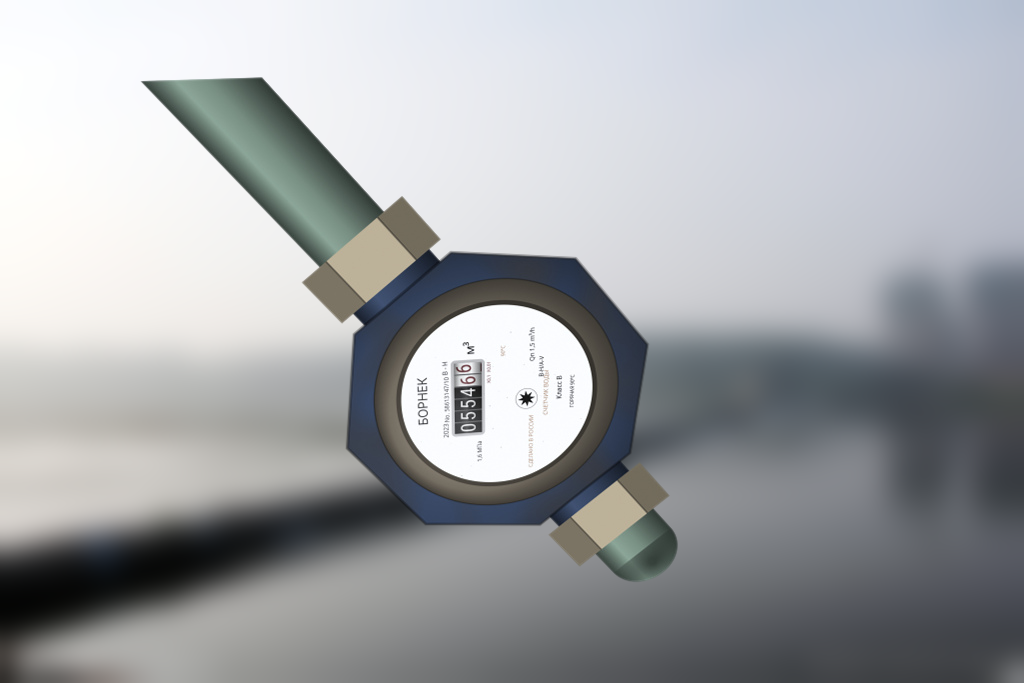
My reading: 554.66,m³
